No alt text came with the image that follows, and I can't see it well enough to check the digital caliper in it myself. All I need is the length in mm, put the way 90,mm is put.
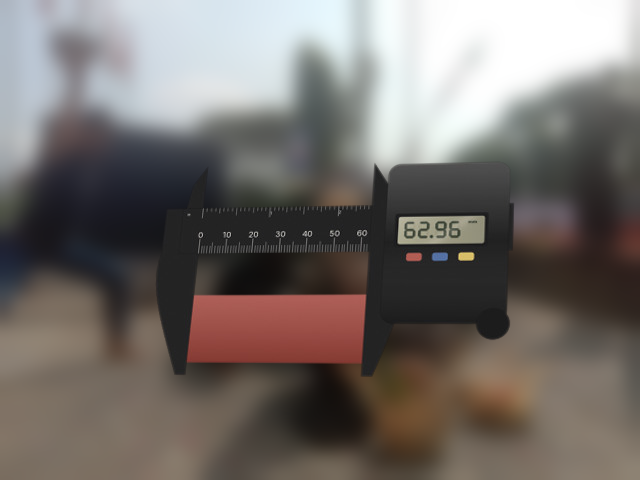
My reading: 62.96,mm
